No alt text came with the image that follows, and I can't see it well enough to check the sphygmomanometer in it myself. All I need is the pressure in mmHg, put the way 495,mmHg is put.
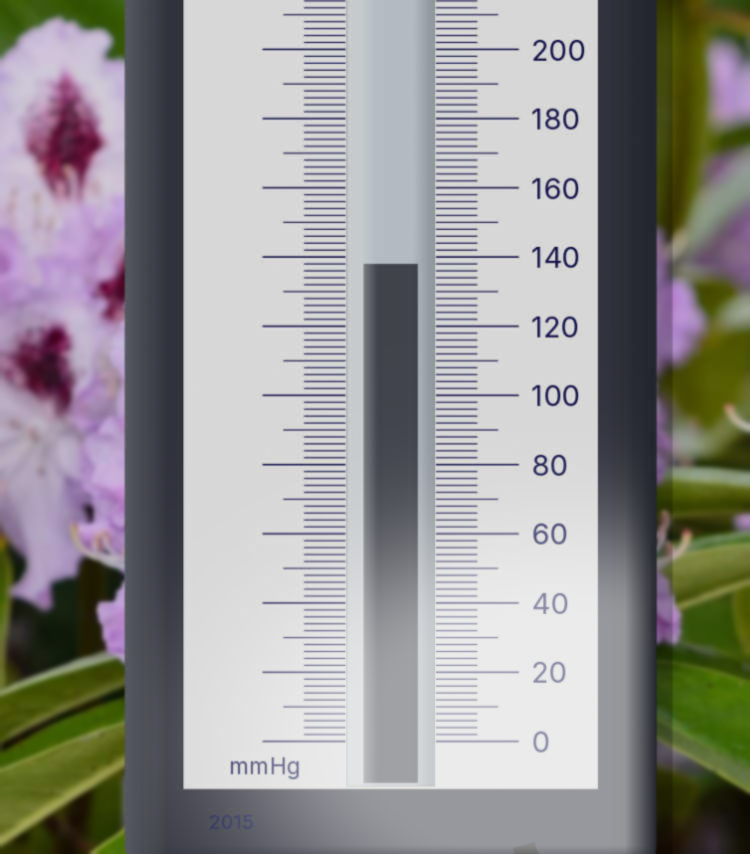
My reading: 138,mmHg
